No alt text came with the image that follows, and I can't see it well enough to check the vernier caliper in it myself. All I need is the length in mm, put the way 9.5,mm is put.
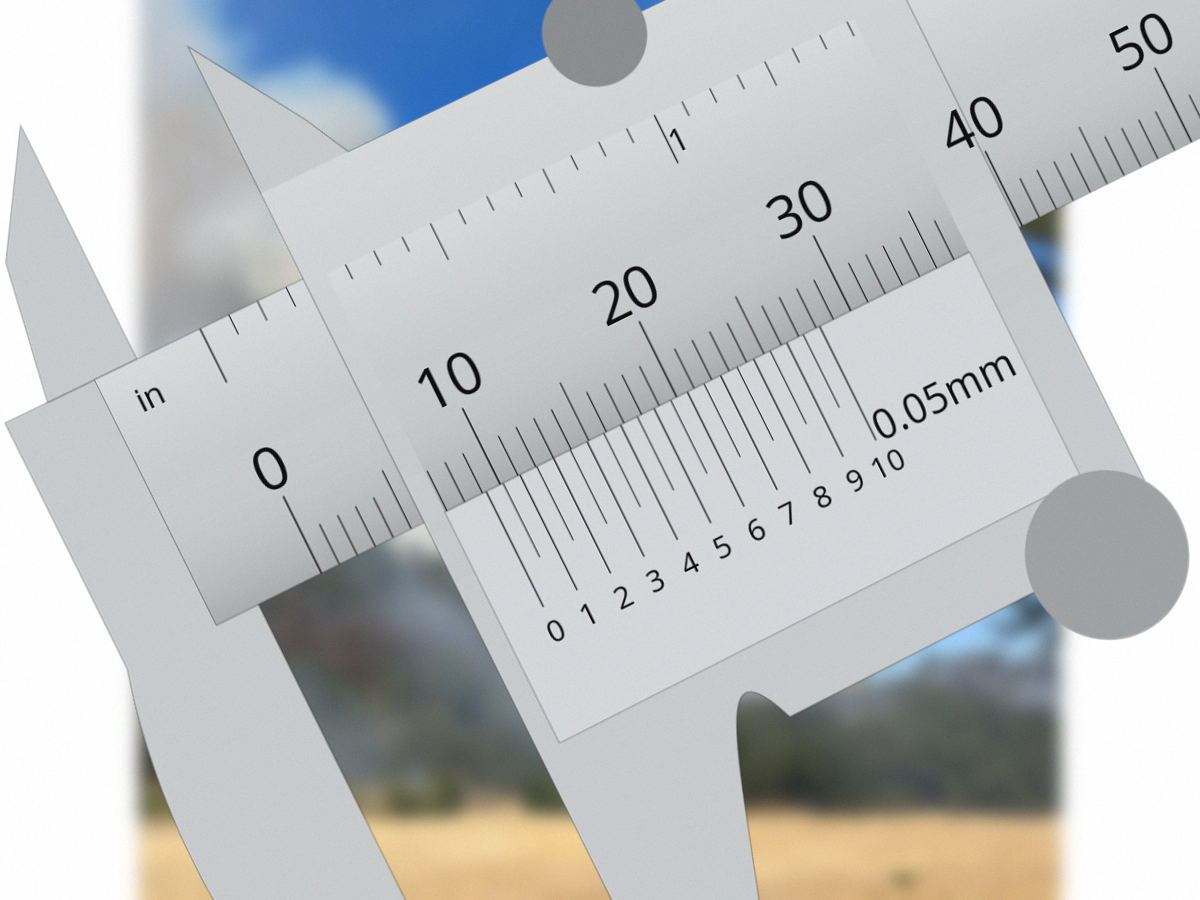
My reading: 9.2,mm
